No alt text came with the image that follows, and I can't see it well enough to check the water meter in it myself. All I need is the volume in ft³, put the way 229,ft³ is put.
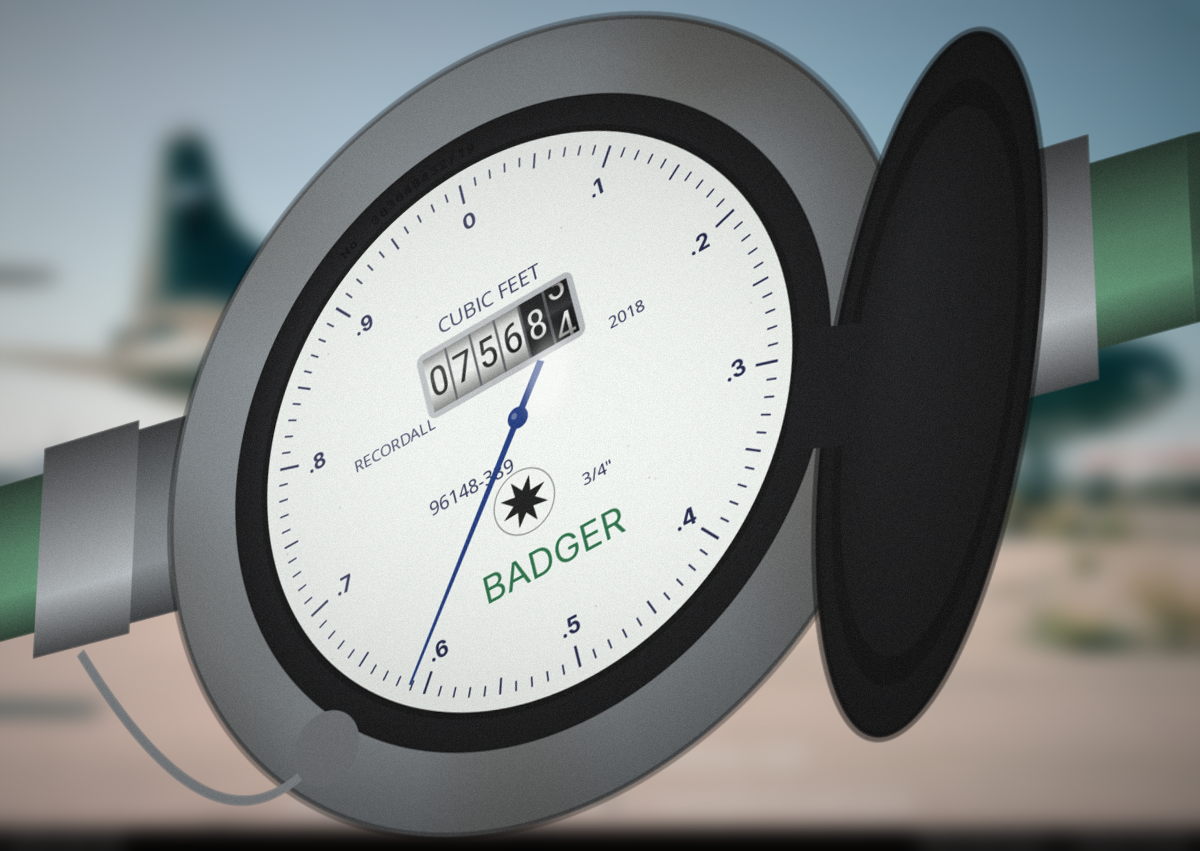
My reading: 75683.61,ft³
